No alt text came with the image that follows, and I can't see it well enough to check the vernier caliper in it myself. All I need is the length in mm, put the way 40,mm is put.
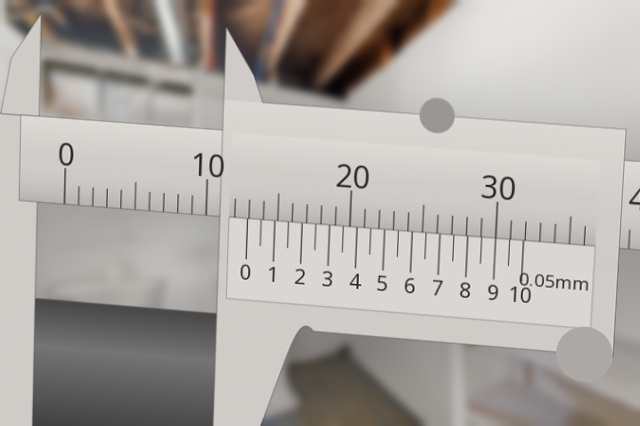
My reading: 12.9,mm
